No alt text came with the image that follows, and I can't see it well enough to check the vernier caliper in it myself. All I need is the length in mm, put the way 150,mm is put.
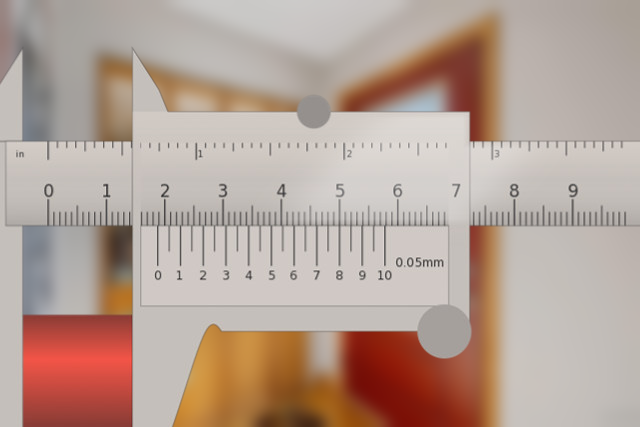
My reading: 18.8,mm
